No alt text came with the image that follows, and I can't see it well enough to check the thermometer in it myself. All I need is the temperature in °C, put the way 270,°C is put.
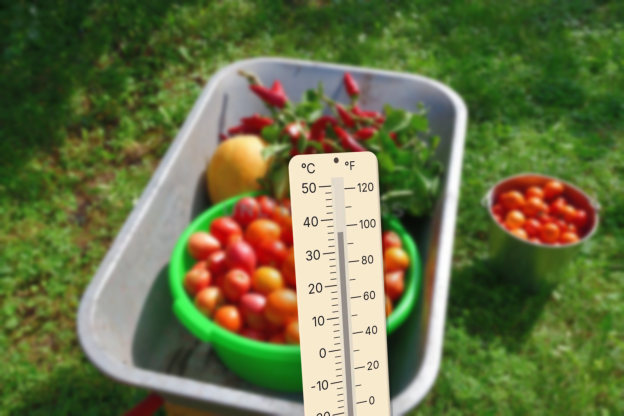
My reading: 36,°C
